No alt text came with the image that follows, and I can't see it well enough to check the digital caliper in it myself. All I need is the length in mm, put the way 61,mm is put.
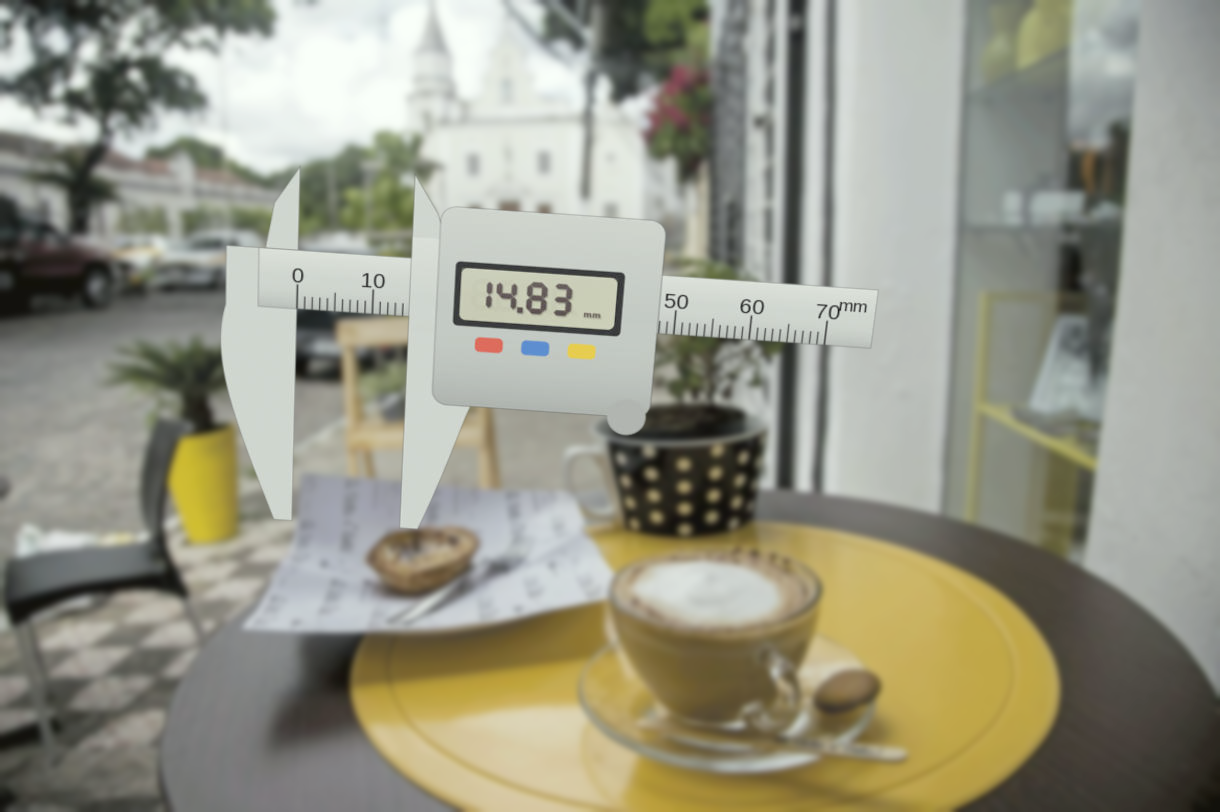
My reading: 14.83,mm
